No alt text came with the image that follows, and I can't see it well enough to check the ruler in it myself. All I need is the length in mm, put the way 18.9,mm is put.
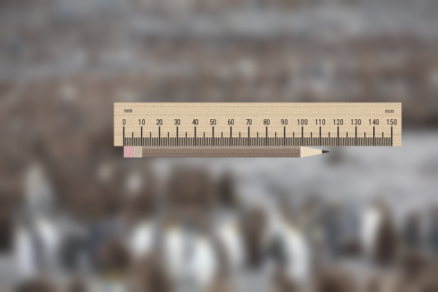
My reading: 115,mm
